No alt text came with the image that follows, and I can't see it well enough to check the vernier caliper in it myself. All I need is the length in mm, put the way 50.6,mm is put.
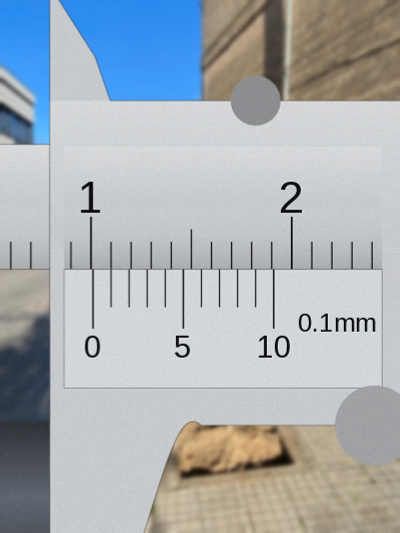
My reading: 10.1,mm
